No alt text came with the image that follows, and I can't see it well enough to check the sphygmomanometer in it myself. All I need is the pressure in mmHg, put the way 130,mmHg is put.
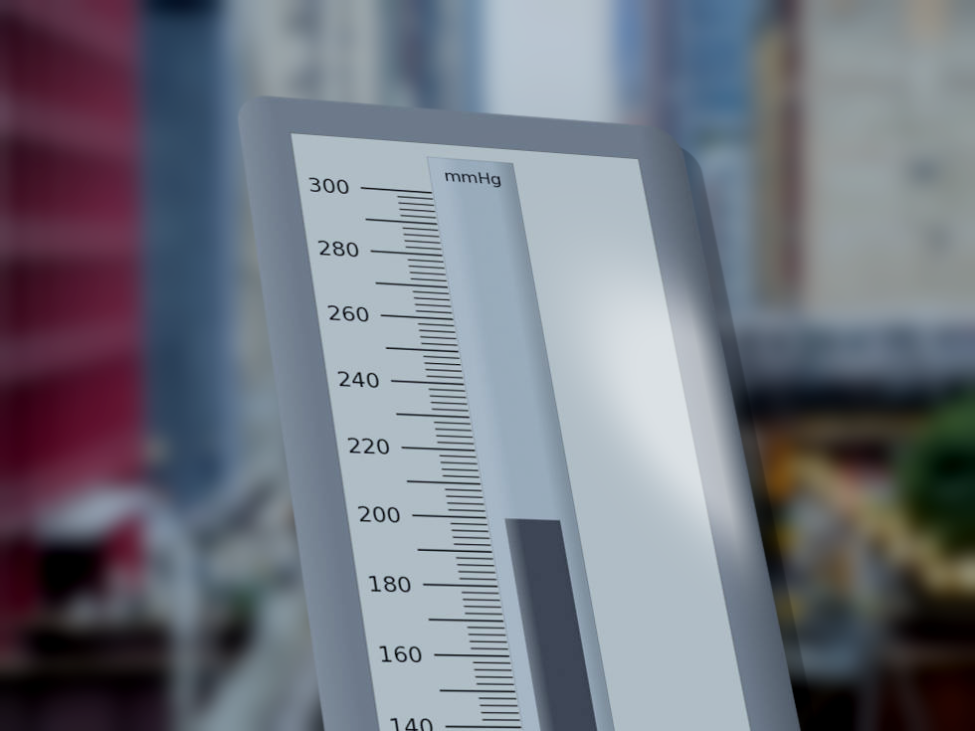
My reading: 200,mmHg
